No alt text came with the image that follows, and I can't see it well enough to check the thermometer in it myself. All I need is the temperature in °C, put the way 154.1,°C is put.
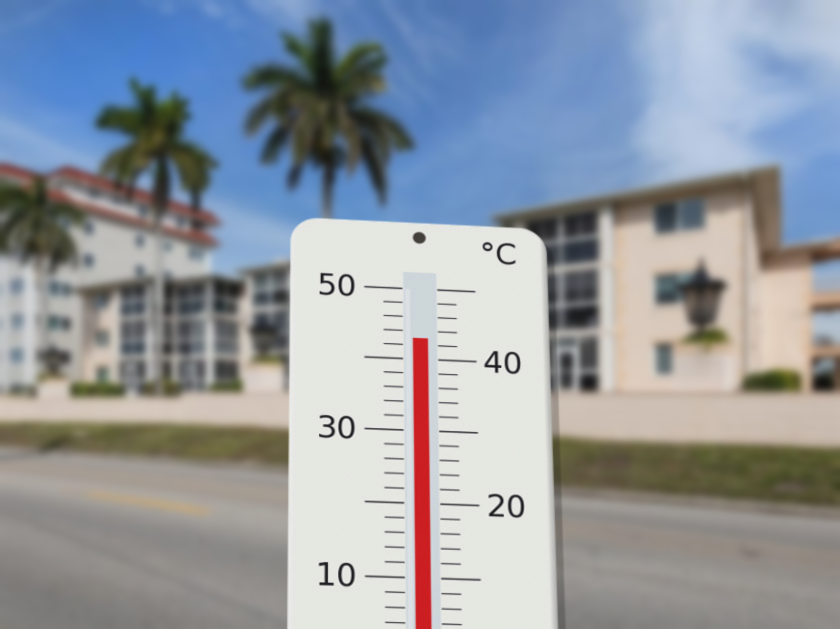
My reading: 43,°C
